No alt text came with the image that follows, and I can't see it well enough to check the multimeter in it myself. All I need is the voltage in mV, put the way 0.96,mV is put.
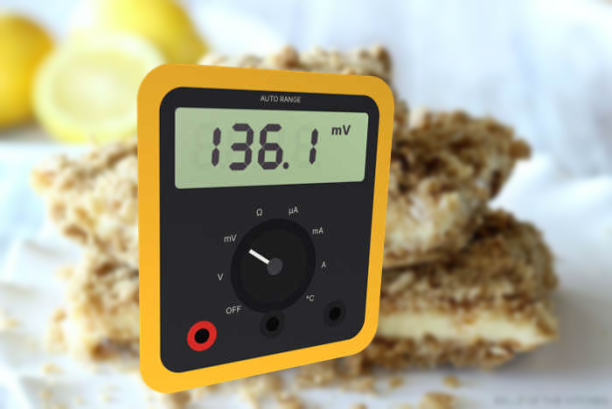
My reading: 136.1,mV
